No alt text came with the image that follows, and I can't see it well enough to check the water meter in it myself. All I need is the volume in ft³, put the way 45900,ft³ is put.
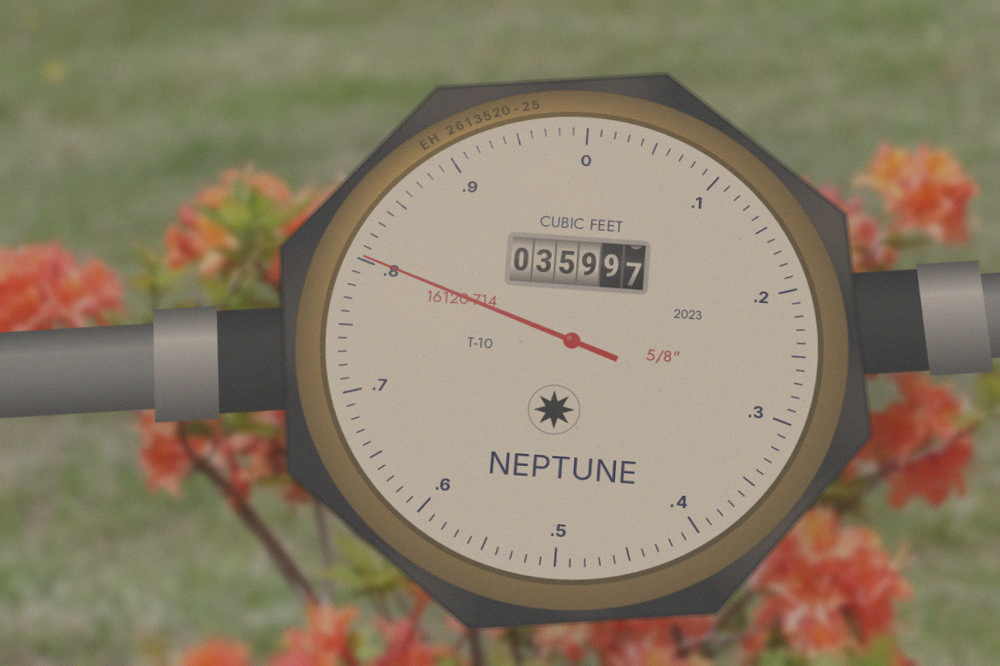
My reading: 35996.80,ft³
